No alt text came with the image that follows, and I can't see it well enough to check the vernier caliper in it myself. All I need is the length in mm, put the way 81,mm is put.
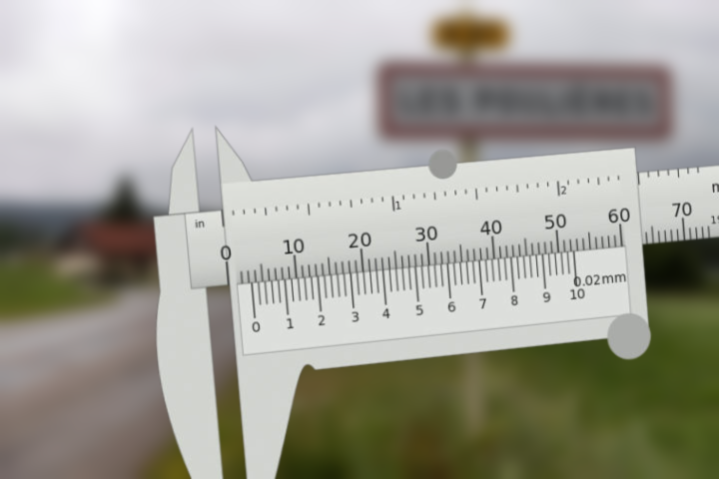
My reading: 3.4,mm
